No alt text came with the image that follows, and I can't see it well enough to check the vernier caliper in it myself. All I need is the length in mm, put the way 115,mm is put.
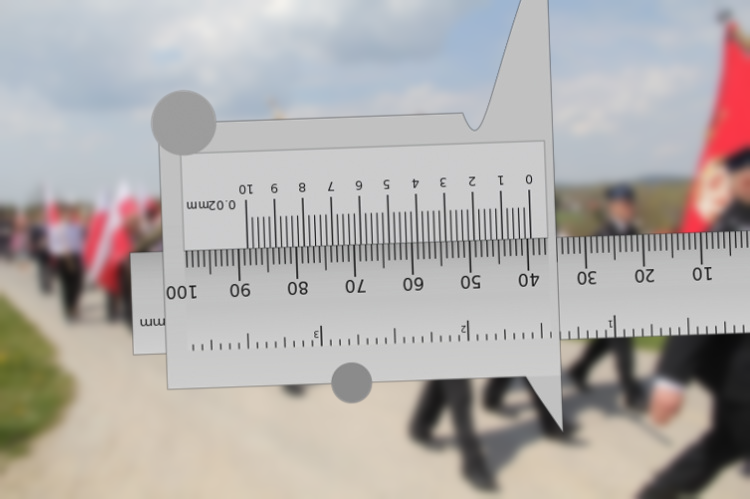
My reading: 39.4,mm
